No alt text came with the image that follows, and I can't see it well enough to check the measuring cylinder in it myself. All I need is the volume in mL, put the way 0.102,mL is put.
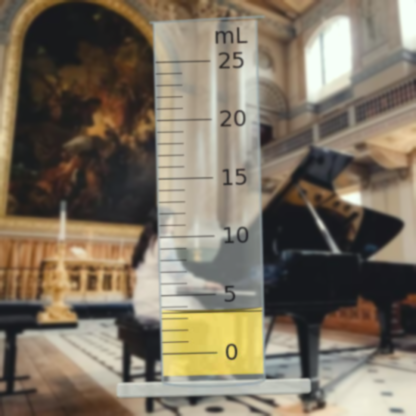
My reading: 3.5,mL
